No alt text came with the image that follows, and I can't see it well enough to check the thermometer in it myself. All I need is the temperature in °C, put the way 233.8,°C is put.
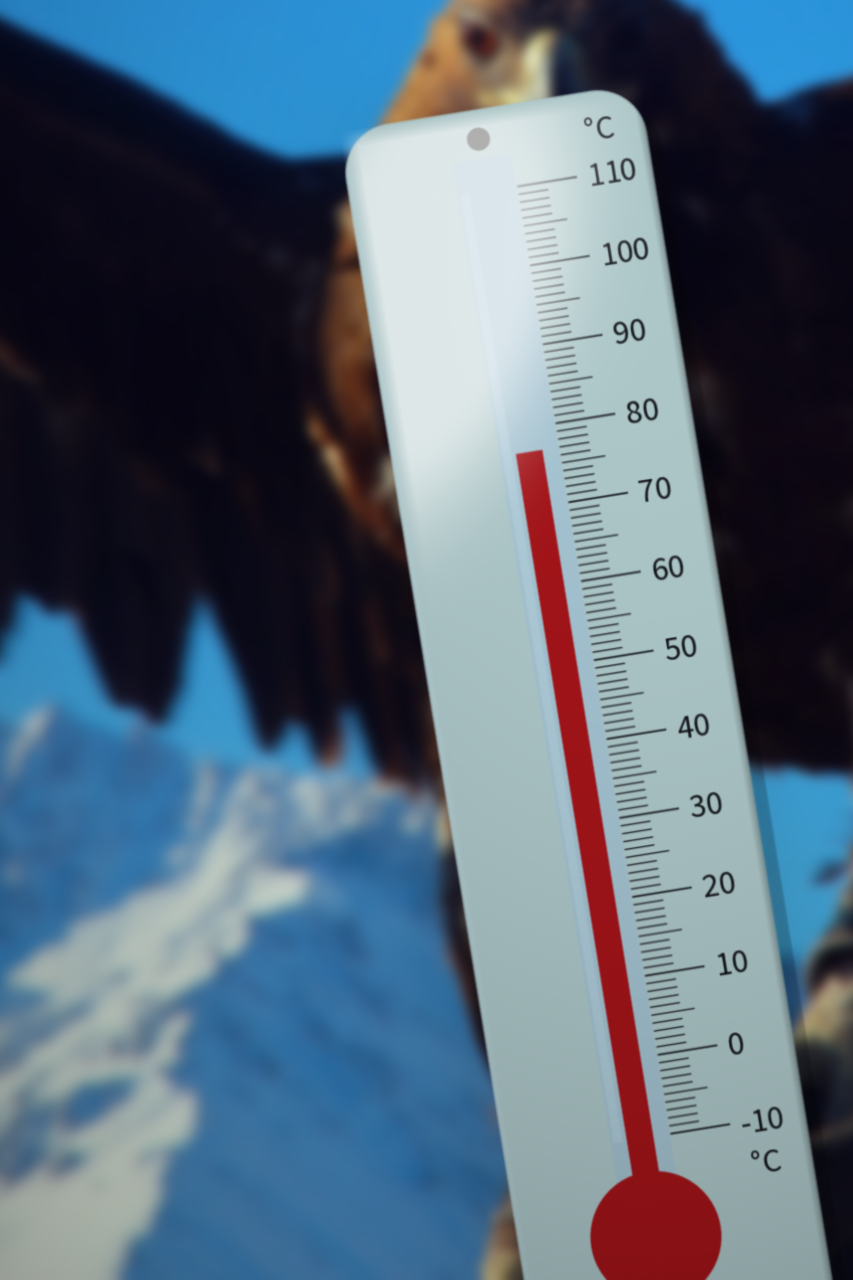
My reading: 77,°C
